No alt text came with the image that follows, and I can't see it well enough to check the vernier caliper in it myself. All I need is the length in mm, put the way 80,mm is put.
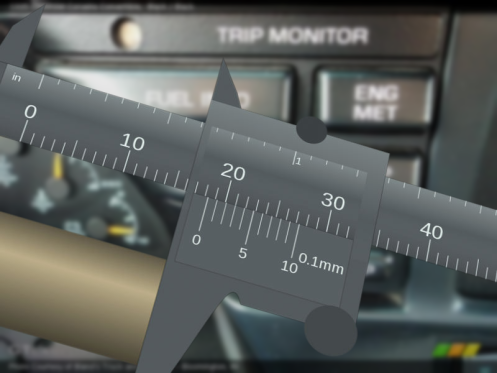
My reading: 18.3,mm
